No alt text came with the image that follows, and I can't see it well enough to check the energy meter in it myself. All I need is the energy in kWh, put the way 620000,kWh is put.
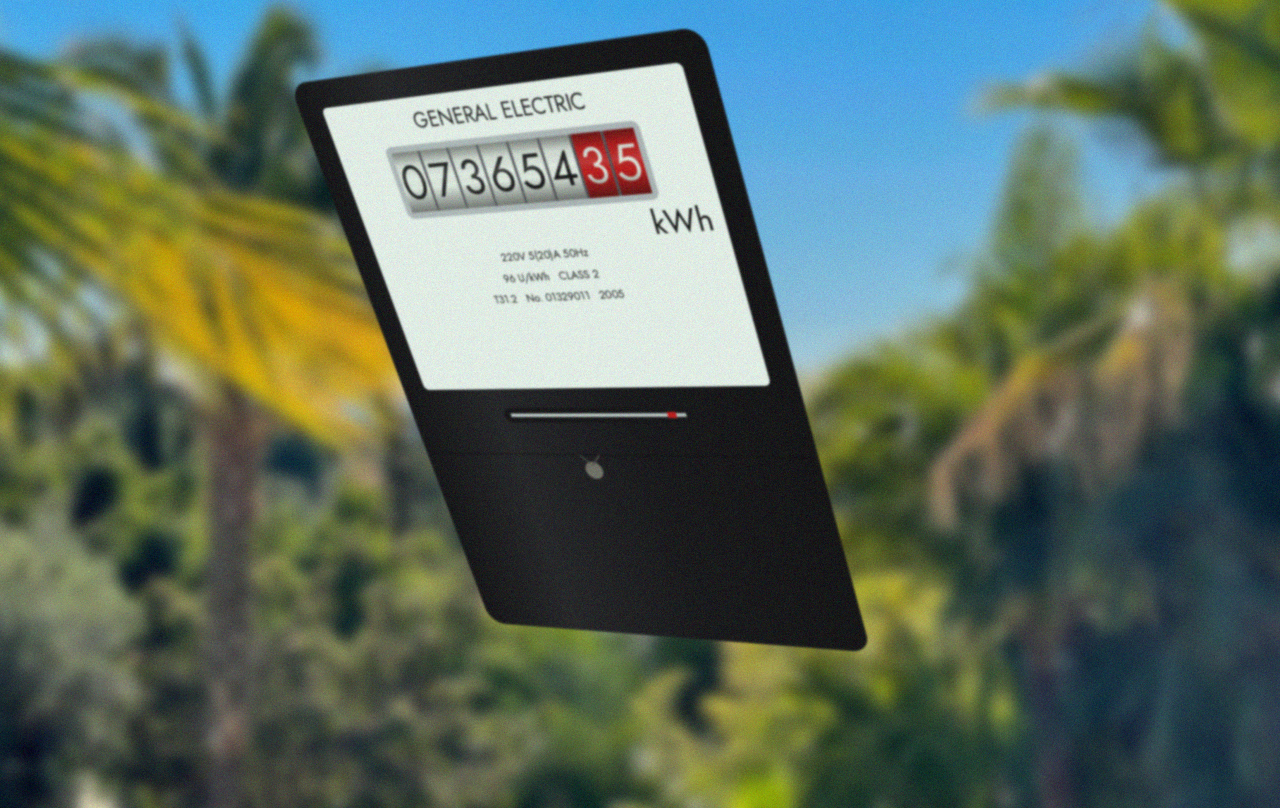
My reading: 73654.35,kWh
